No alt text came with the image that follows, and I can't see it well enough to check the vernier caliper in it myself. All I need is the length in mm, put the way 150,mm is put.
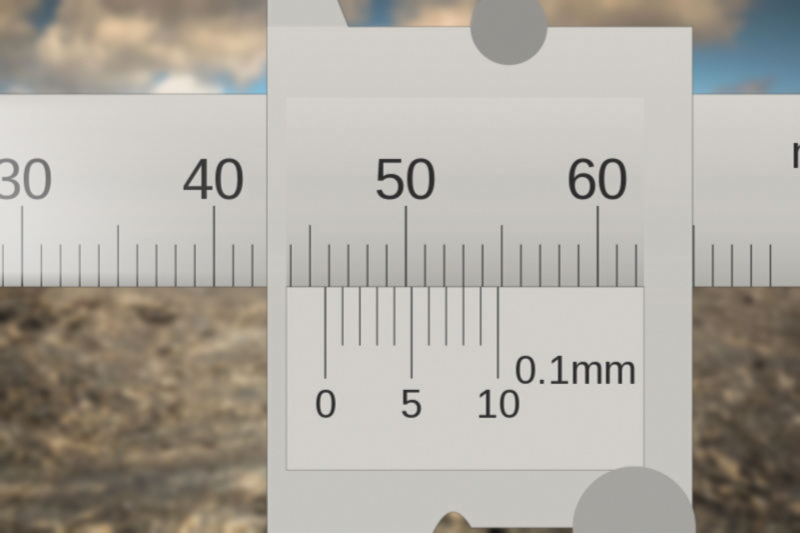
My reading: 45.8,mm
